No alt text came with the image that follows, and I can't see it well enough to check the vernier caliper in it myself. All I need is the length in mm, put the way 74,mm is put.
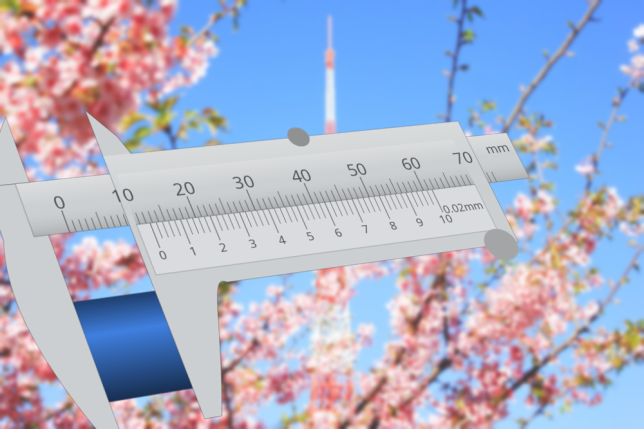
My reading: 12.6,mm
